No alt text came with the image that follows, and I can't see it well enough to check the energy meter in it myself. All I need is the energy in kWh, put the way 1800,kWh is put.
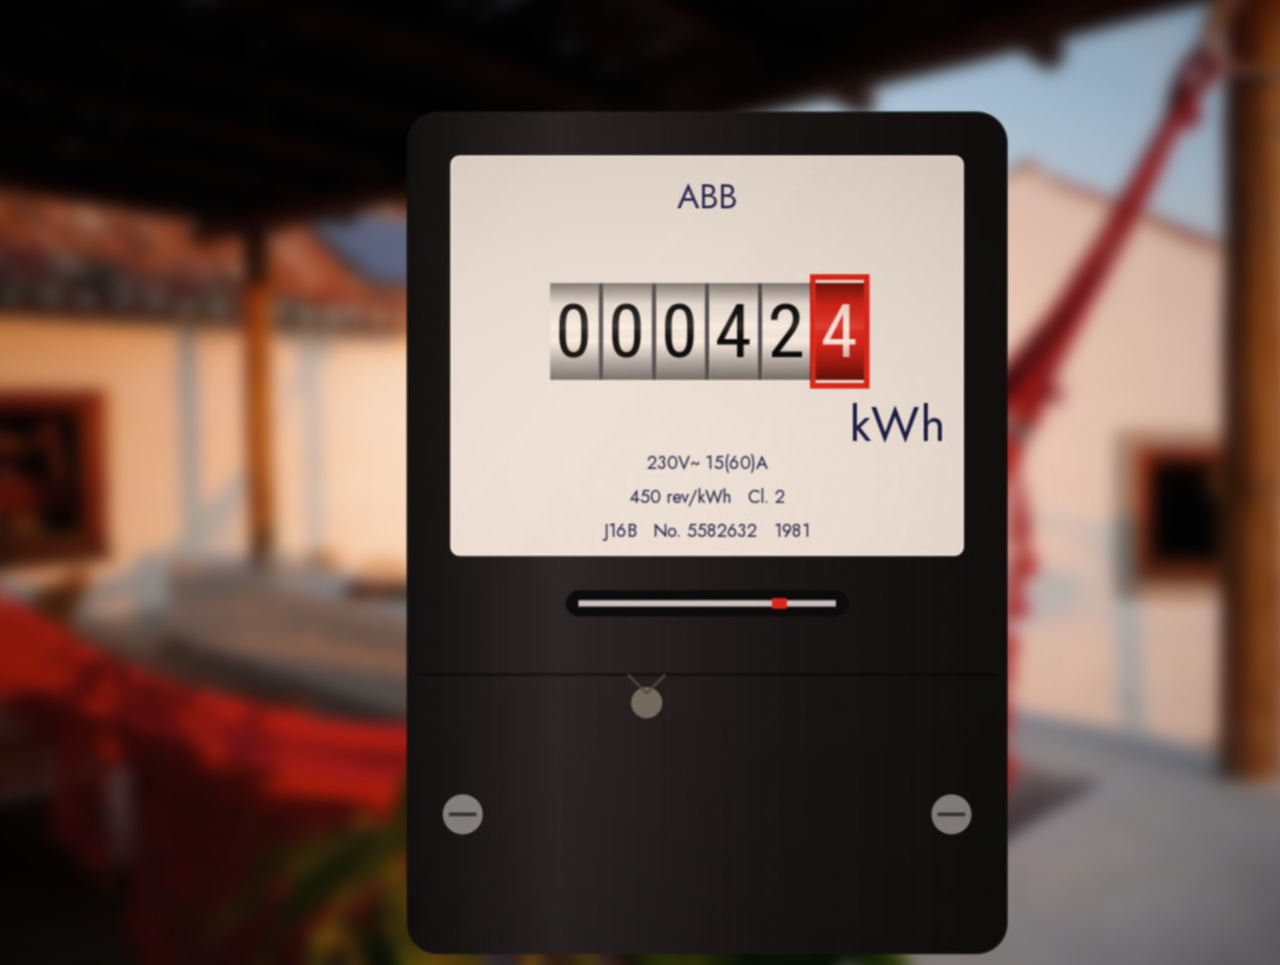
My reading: 42.4,kWh
